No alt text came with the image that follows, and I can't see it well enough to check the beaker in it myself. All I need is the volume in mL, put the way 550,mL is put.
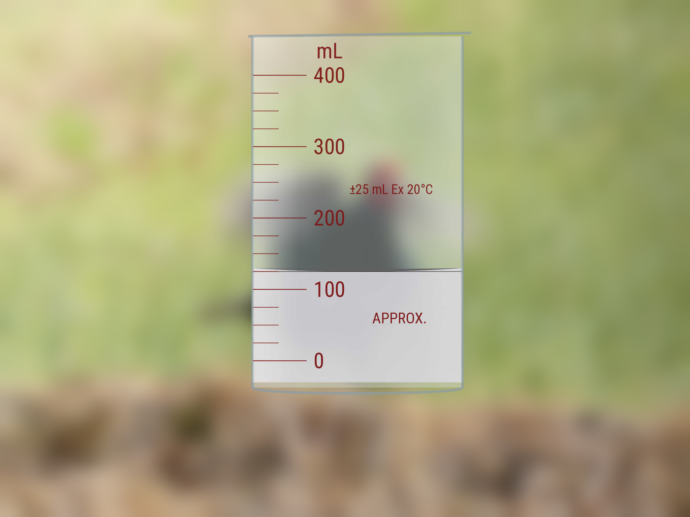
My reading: 125,mL
